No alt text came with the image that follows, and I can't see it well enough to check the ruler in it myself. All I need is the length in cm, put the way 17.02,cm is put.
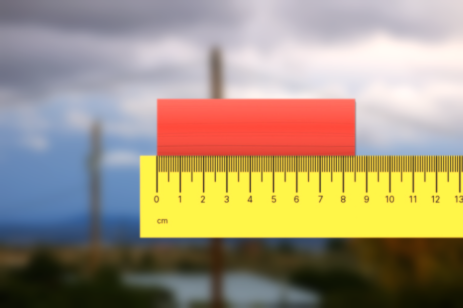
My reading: 8.5,cm
